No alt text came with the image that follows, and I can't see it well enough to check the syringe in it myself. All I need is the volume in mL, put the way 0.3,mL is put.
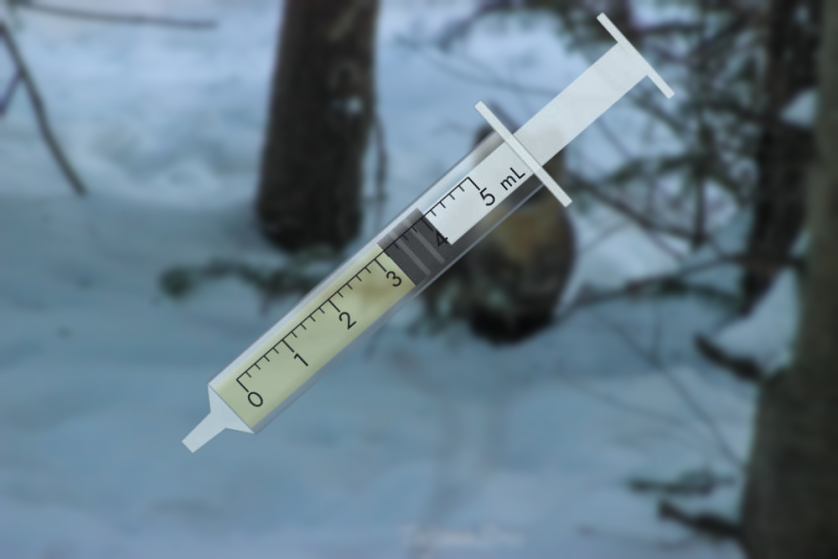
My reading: 3.2,mL
